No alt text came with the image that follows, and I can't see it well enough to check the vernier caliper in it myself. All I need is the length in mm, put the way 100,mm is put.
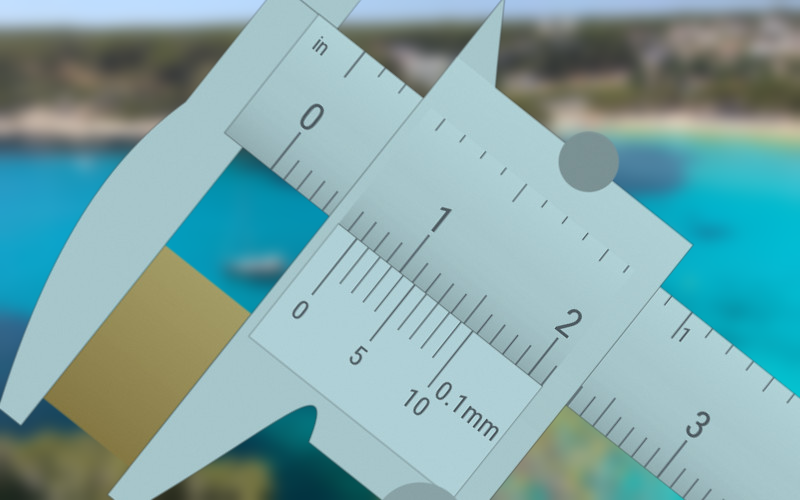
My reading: 6.7,mm
